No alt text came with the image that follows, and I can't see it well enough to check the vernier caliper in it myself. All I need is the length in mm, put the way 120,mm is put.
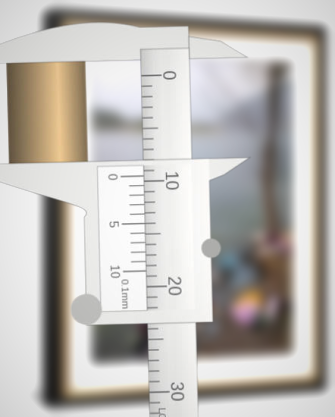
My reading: 9.5,mm
